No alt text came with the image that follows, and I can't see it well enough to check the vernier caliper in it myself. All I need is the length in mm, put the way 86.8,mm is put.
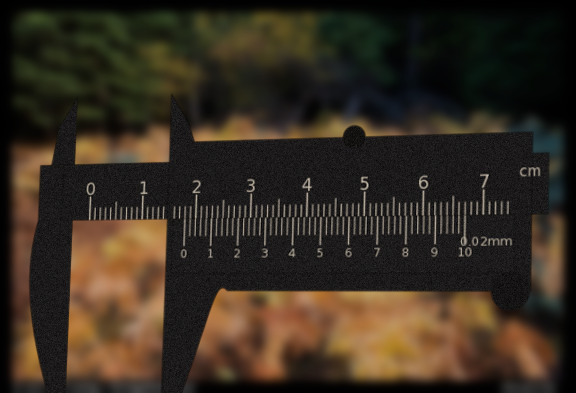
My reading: 18.0,mm
